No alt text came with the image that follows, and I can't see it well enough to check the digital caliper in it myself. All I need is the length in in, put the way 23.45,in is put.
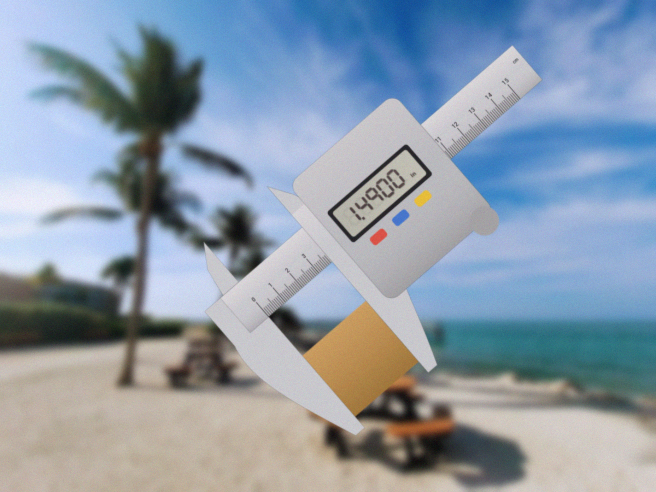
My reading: 1.4900,in
